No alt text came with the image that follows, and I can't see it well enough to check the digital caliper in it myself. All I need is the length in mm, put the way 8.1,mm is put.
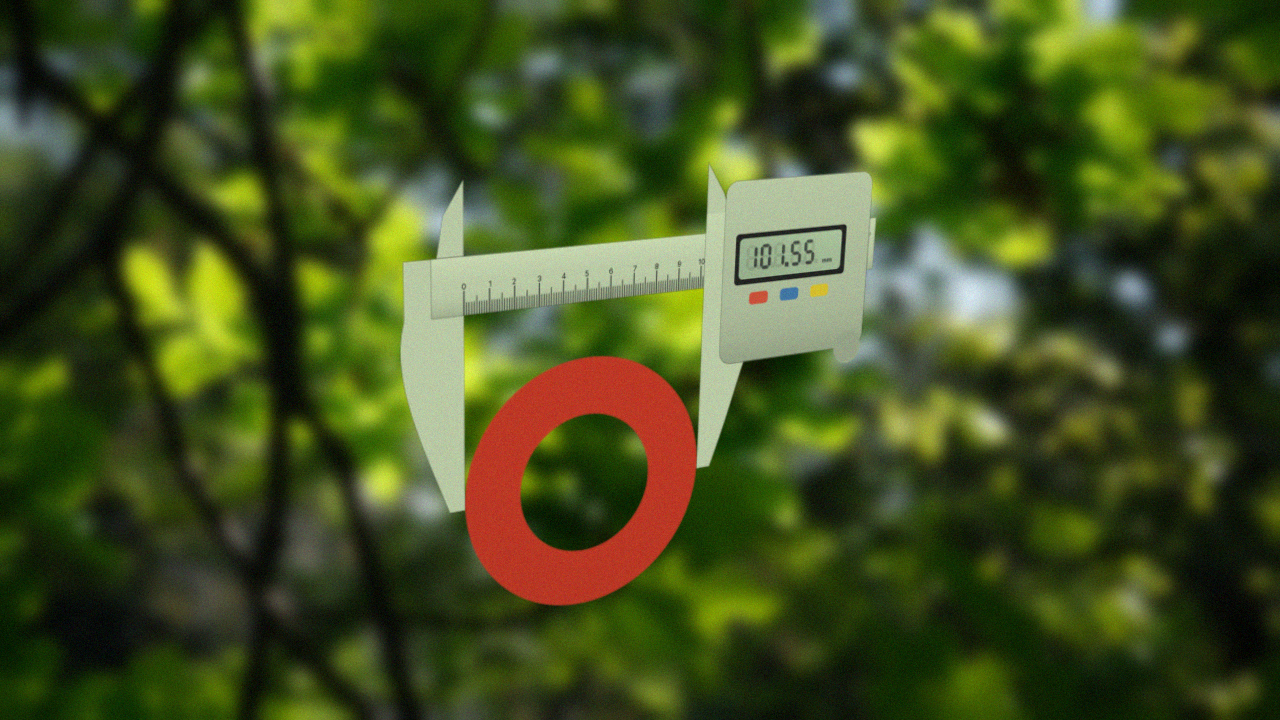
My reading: 101.55,mm
